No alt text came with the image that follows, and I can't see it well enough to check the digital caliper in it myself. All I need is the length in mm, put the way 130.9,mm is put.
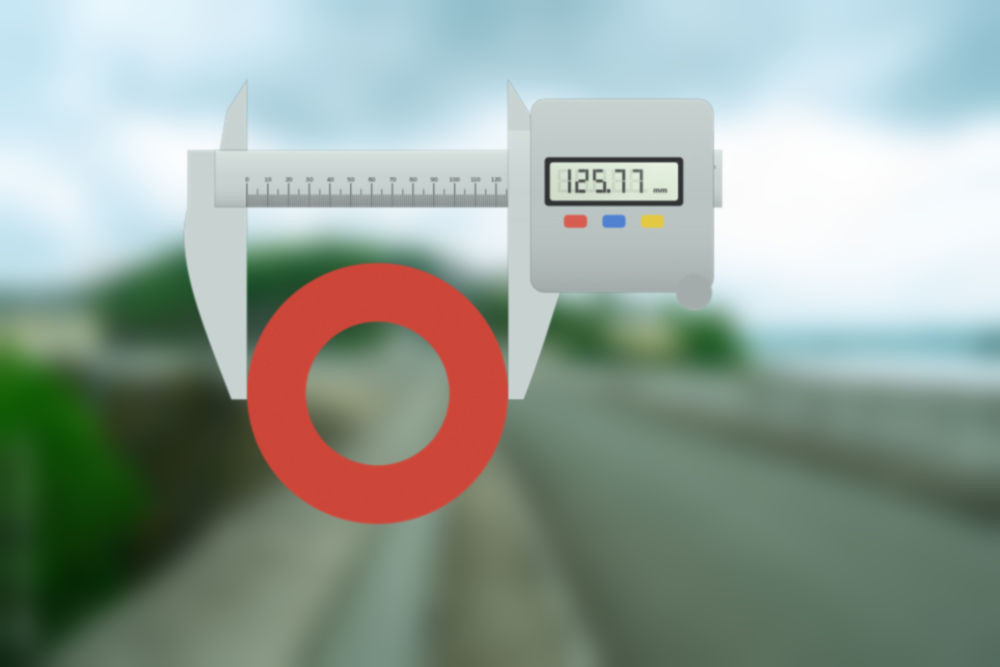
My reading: 125.77,mm
